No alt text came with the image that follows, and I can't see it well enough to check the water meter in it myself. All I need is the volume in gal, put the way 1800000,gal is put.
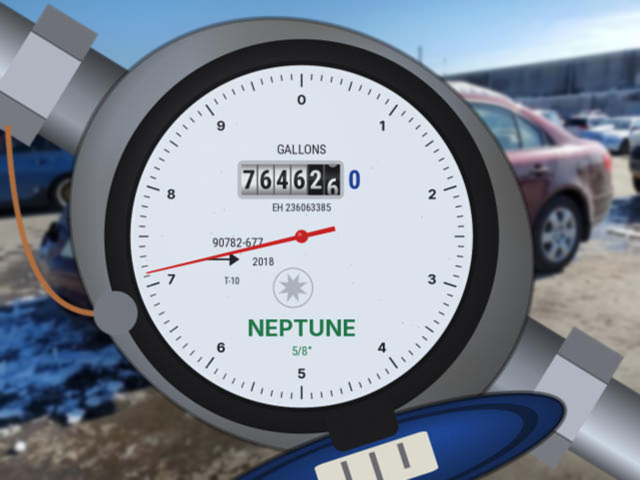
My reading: 7646257.1,gal
